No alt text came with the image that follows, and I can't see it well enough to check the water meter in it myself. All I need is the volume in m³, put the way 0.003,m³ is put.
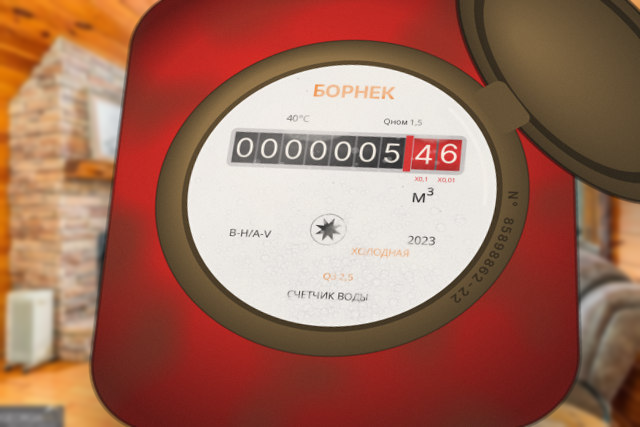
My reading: 5.46,m³
